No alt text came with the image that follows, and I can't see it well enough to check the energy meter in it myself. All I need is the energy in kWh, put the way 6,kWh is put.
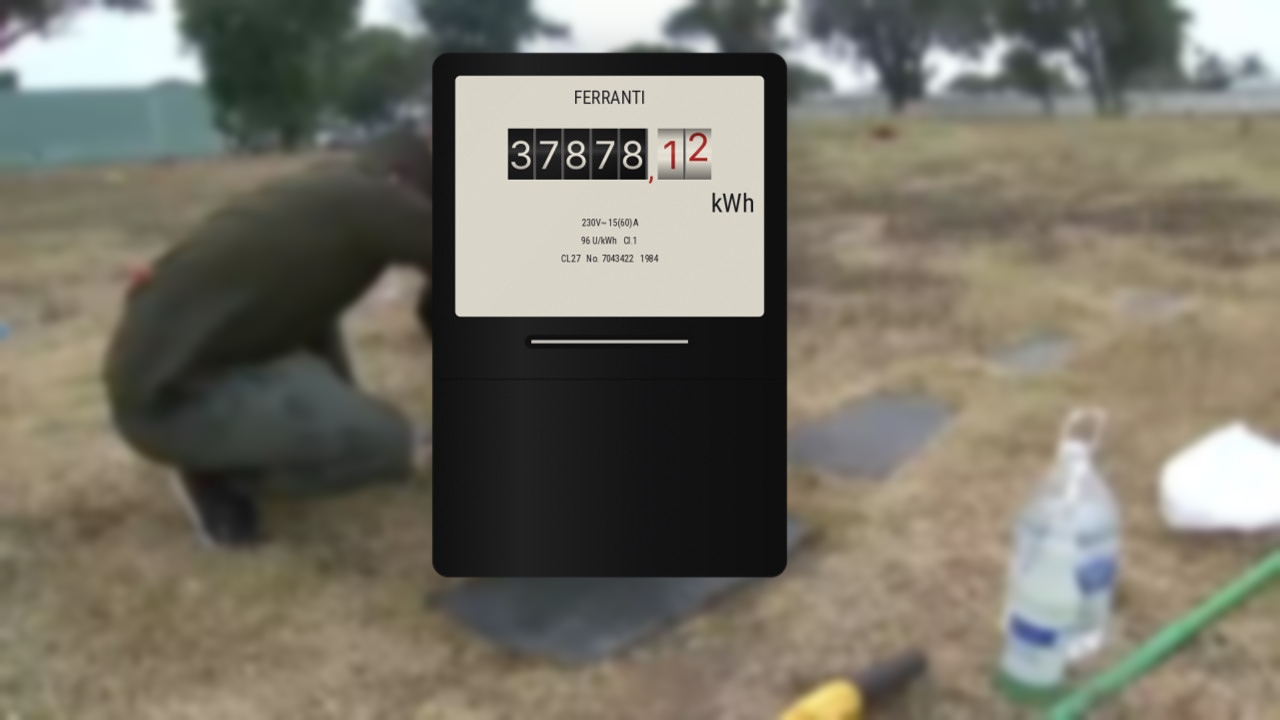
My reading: 37878.12,kWh
